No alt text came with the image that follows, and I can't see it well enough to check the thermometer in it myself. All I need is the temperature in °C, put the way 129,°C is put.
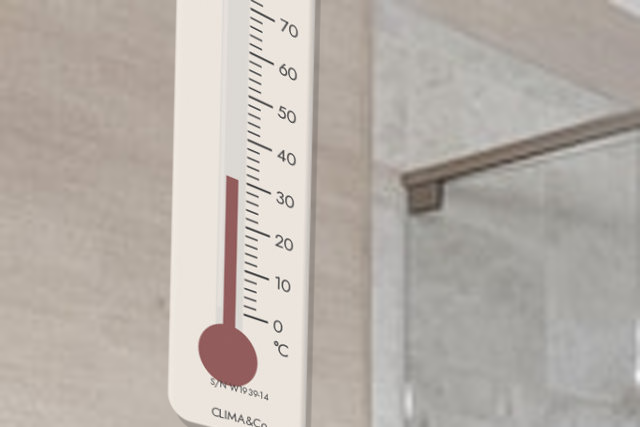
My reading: 30,°C
